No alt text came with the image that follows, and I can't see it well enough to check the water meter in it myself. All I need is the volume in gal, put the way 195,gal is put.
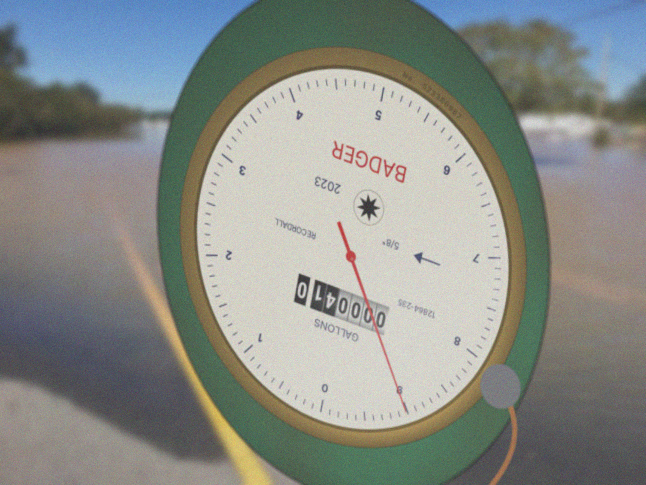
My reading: 409.0,gal
